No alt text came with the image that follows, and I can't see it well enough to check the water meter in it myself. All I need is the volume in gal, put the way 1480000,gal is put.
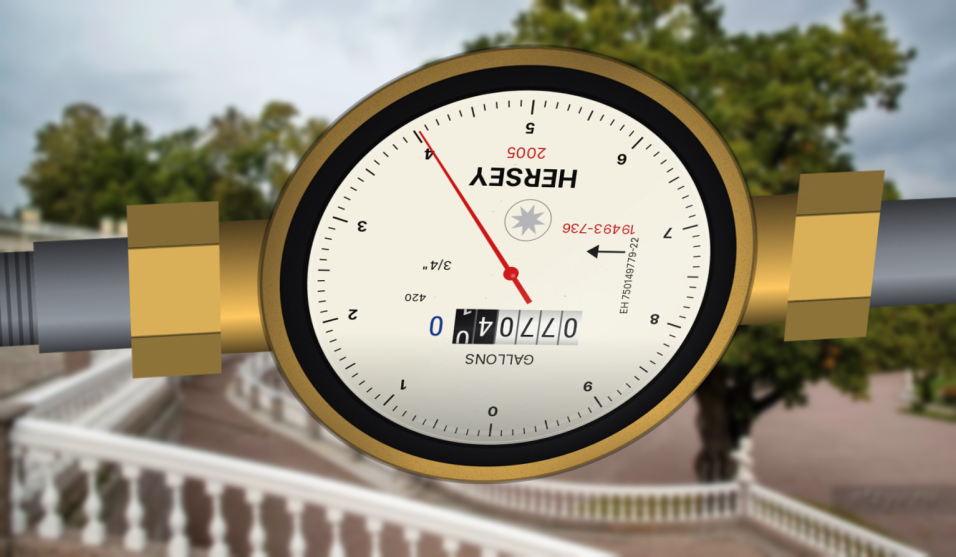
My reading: 770404.0,gal
